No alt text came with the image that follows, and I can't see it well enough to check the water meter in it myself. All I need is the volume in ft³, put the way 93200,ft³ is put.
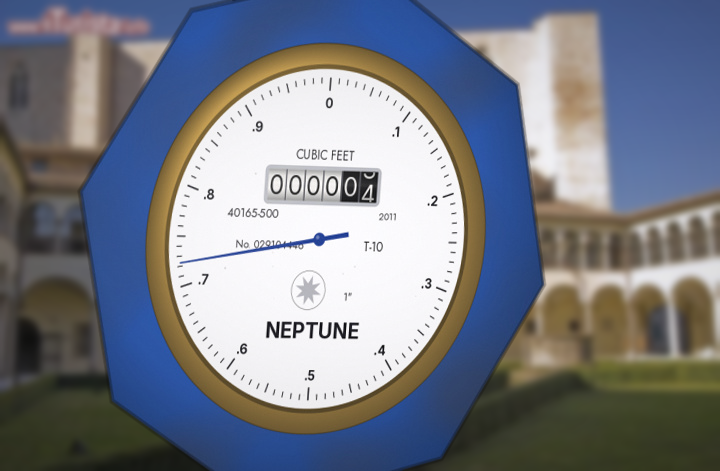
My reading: 3.72,ft³
